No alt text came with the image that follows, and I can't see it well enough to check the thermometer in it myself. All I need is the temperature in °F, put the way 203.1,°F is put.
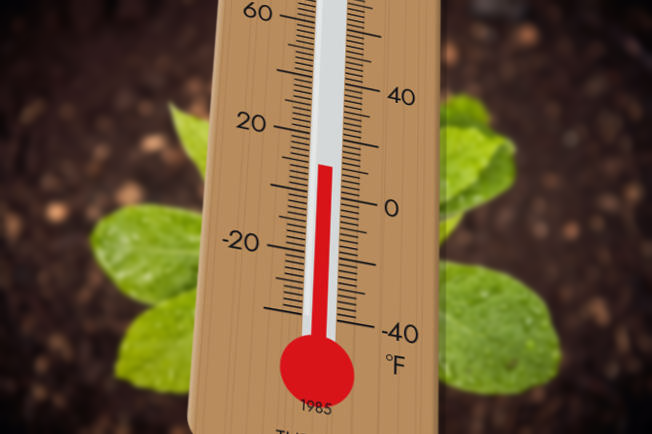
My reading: 10,°F
